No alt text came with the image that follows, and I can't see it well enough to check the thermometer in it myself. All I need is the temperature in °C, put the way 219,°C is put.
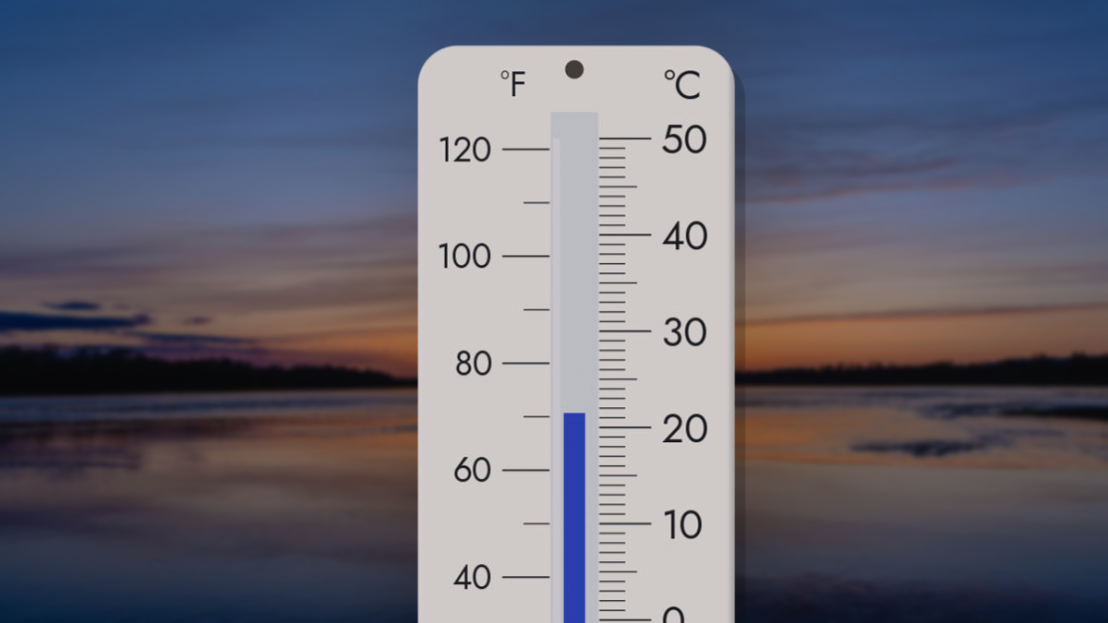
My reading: 21.5,°C
